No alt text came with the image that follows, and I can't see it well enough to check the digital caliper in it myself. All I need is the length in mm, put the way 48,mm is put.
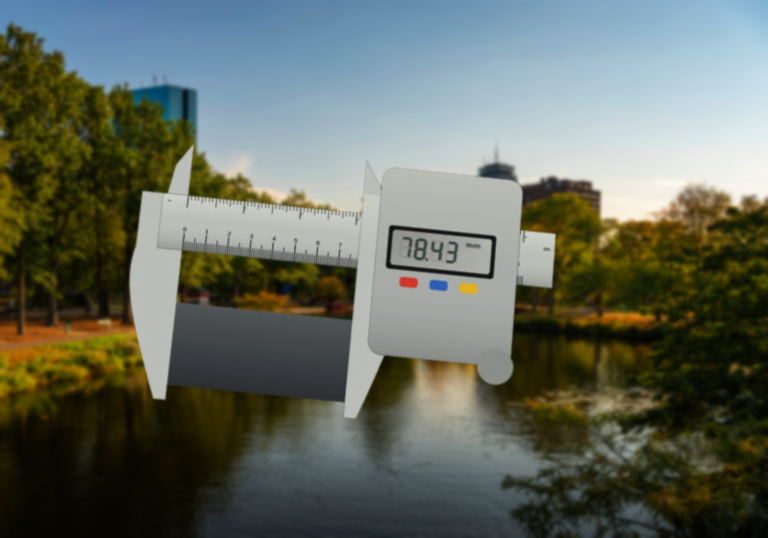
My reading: 78.43,mm
